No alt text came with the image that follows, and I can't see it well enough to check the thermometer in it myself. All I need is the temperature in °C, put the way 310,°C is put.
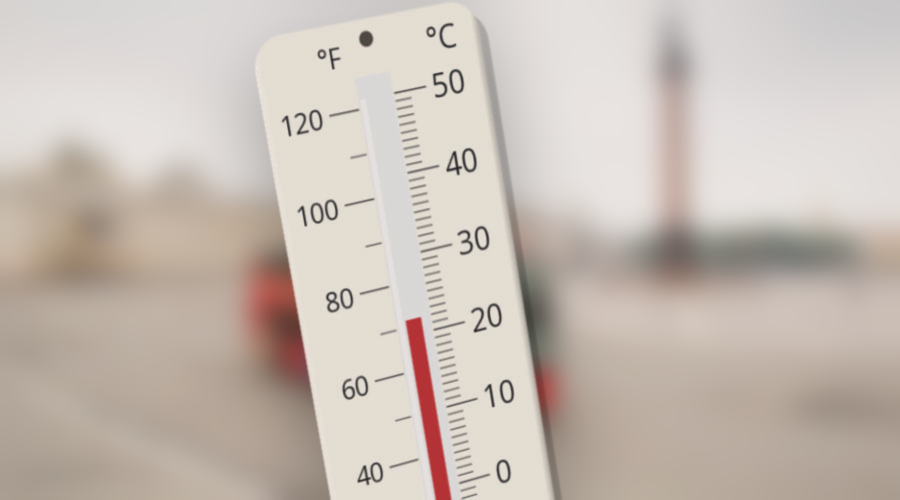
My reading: 22,°C
